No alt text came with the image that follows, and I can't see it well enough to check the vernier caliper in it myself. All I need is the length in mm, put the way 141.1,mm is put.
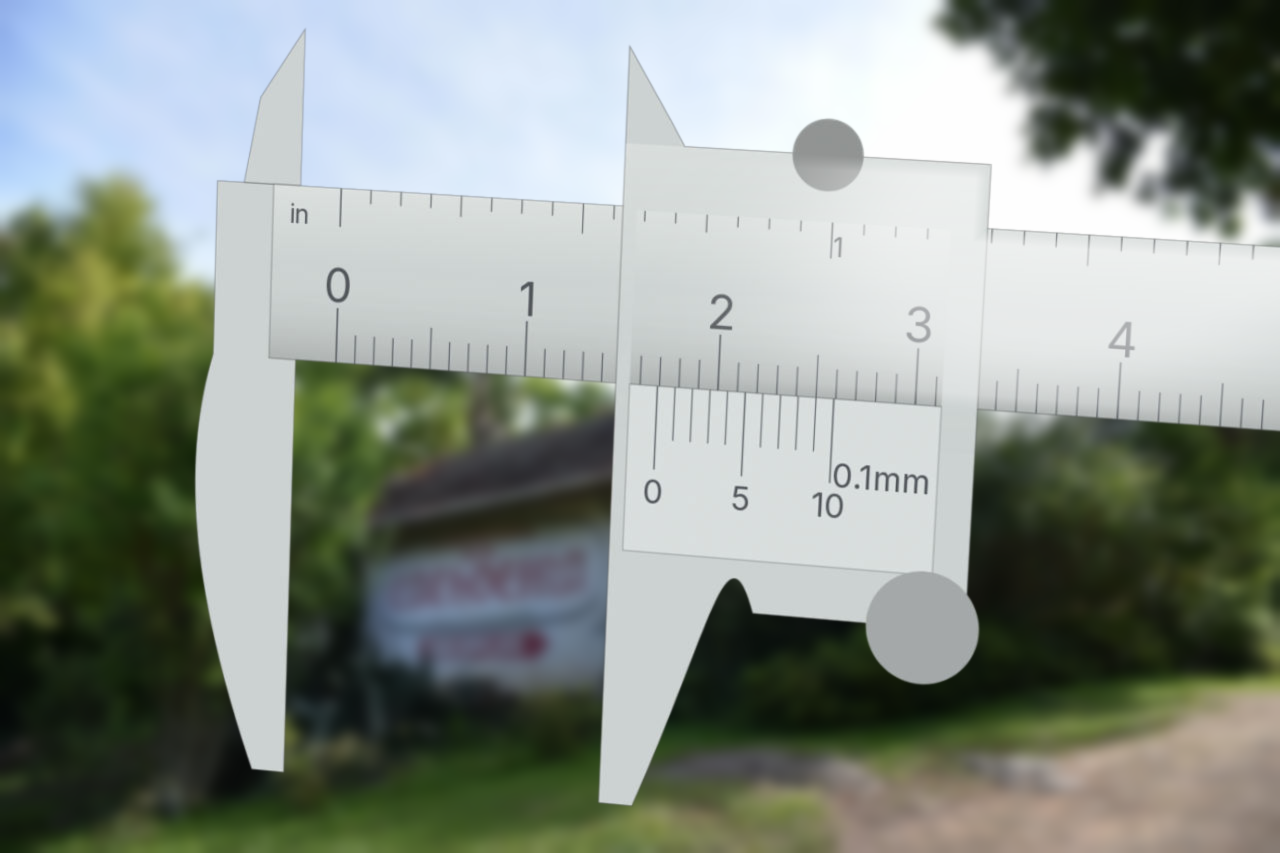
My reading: 16.9,mm
